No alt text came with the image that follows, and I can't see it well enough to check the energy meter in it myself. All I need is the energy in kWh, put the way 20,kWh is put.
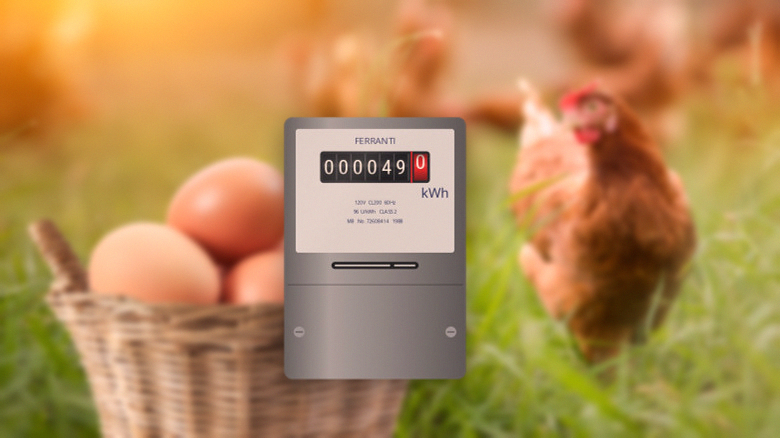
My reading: 49.0,kWh
